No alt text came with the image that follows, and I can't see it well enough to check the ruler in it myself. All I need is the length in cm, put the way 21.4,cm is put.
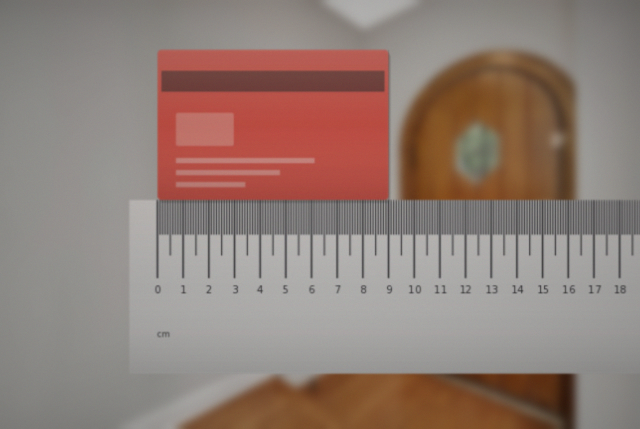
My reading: 9,cm
